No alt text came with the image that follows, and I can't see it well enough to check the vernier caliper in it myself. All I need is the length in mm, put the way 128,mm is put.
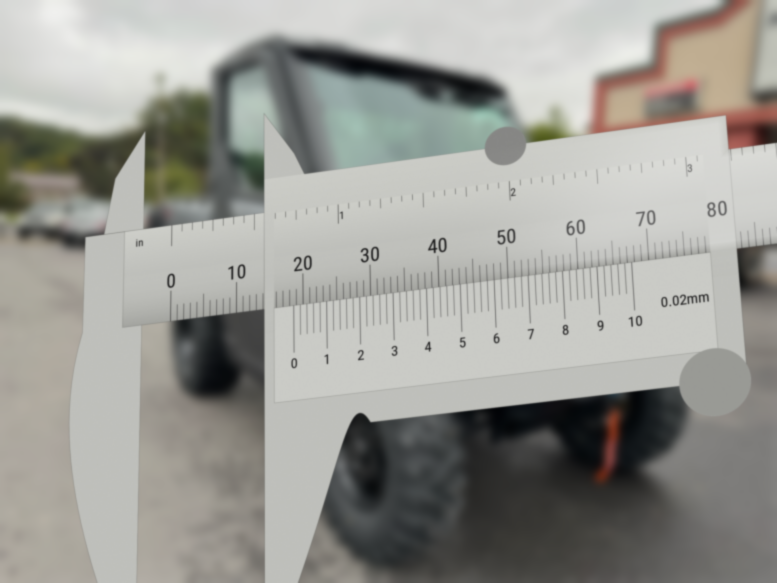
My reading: 18.6,mm
